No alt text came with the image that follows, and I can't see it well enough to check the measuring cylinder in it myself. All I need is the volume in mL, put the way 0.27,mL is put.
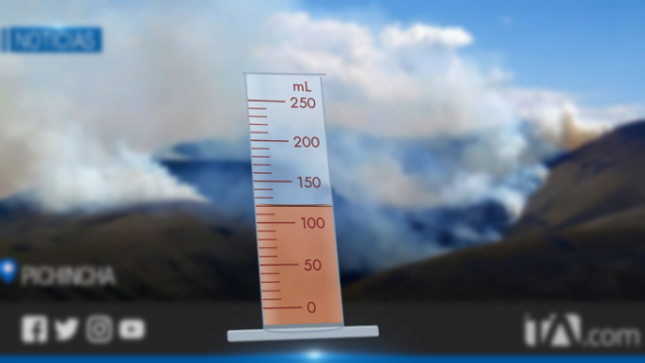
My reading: 120,mL
